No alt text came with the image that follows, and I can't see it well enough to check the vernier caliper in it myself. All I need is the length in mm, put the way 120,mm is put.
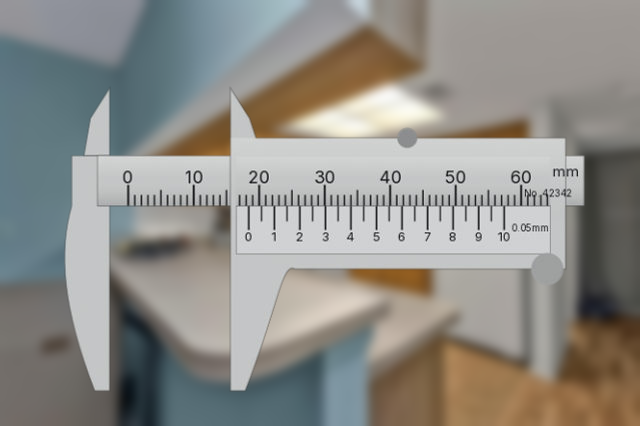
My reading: 18.4,mm
